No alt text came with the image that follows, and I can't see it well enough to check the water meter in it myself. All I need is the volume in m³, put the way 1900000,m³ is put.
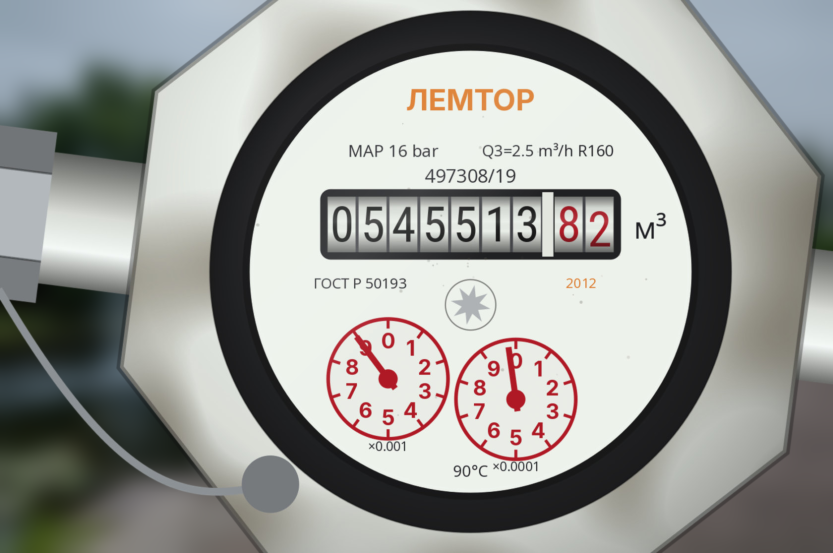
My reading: 545513.8189,m³
